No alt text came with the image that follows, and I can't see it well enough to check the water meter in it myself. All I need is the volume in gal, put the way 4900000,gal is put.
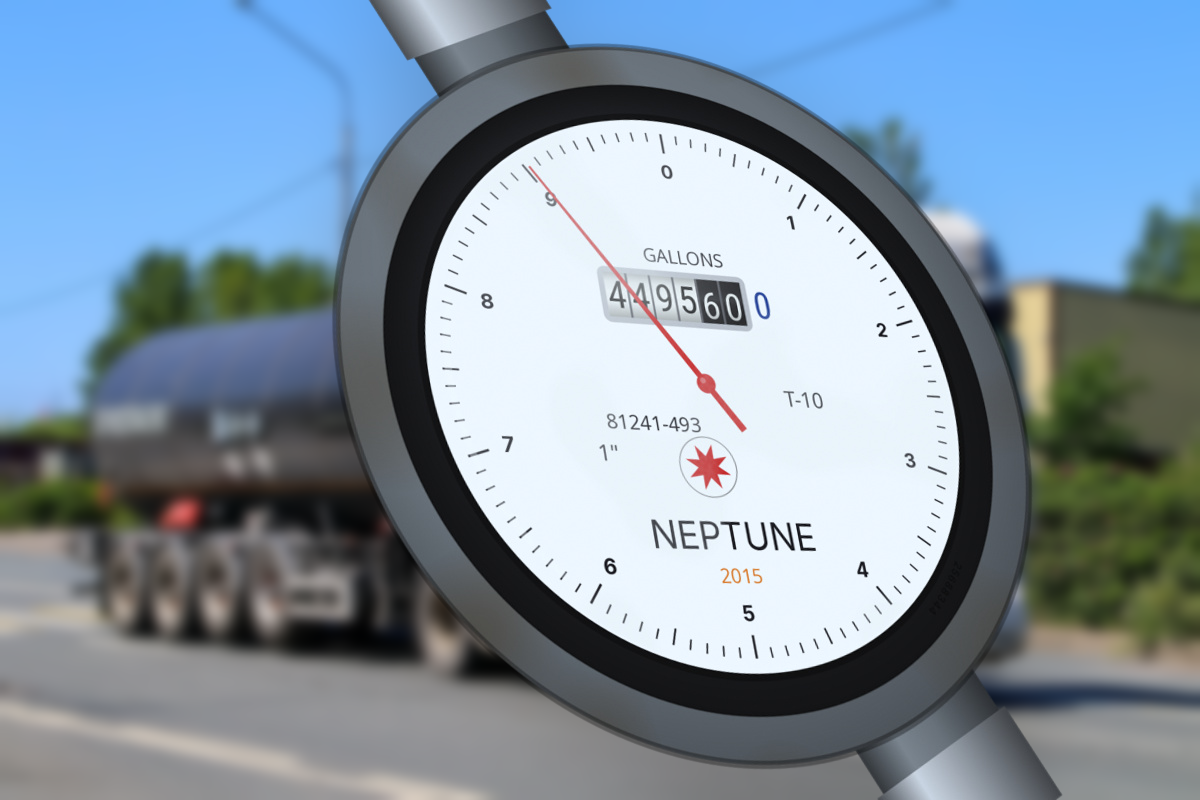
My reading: 4495599.0,gal
